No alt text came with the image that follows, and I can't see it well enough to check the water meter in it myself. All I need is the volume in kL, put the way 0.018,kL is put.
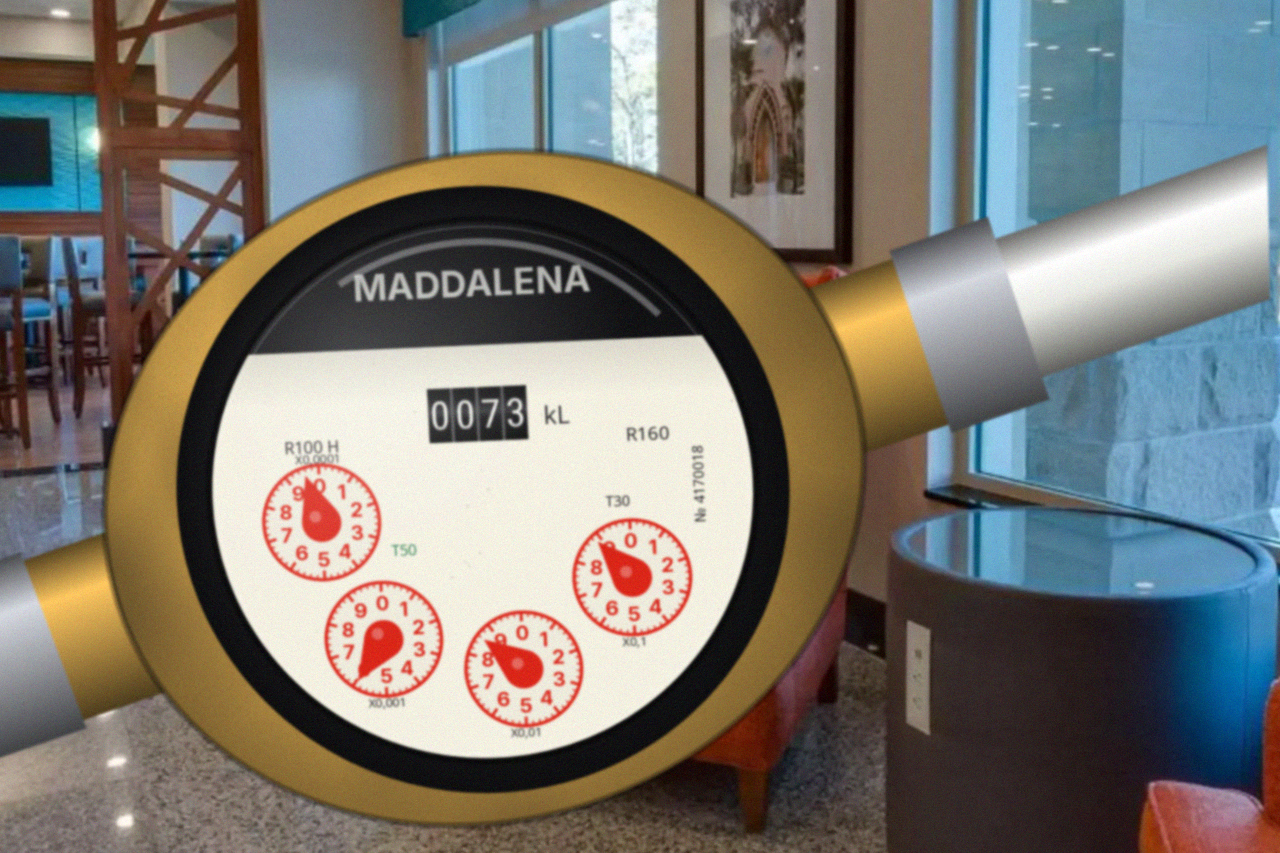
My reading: 73.8859,kL
